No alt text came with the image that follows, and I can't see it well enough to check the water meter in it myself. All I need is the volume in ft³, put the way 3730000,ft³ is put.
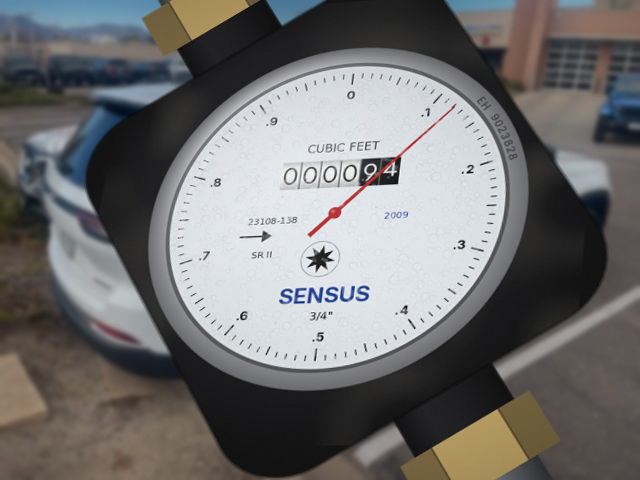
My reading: 94.12,ft³
